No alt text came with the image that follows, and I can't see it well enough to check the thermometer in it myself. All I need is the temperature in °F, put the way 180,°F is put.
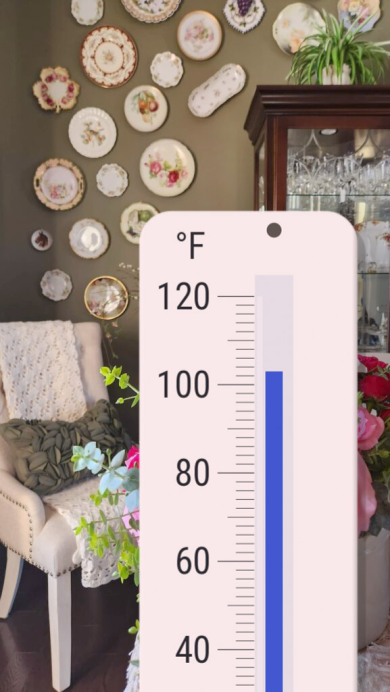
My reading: 103,°F
